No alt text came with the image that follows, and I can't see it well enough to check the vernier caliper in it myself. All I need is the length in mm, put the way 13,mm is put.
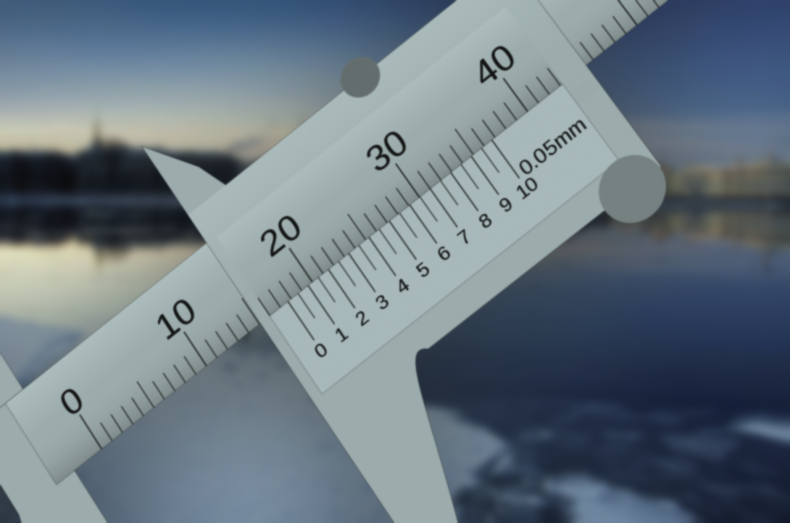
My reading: 17.7,mm
